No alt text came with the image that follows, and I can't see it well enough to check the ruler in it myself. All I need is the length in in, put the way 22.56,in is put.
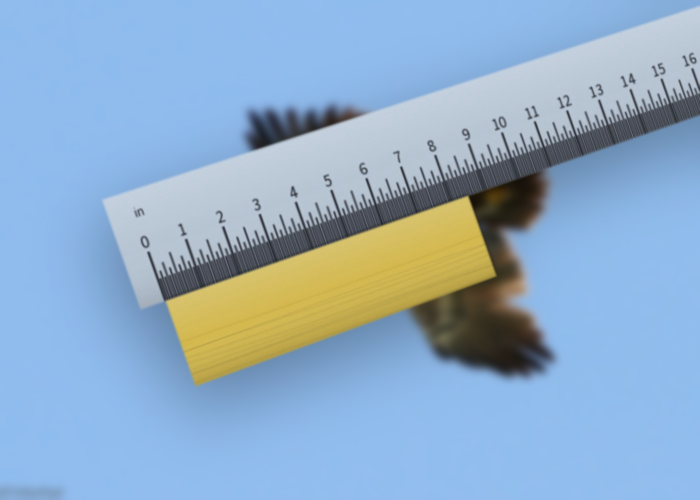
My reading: 8.5,in
